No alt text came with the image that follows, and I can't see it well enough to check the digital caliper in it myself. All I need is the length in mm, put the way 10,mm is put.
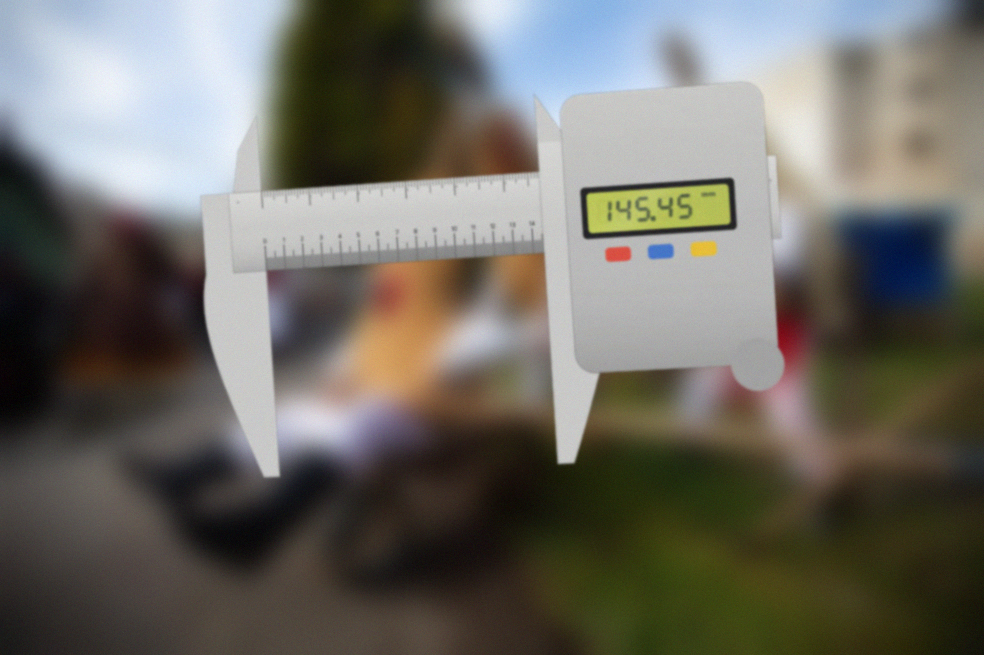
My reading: 145.45,mm
